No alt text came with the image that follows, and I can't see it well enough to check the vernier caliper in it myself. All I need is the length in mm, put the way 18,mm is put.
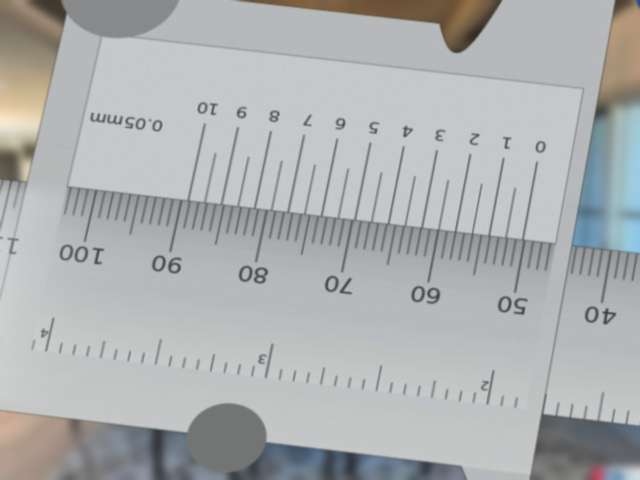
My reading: 50.2,mm
